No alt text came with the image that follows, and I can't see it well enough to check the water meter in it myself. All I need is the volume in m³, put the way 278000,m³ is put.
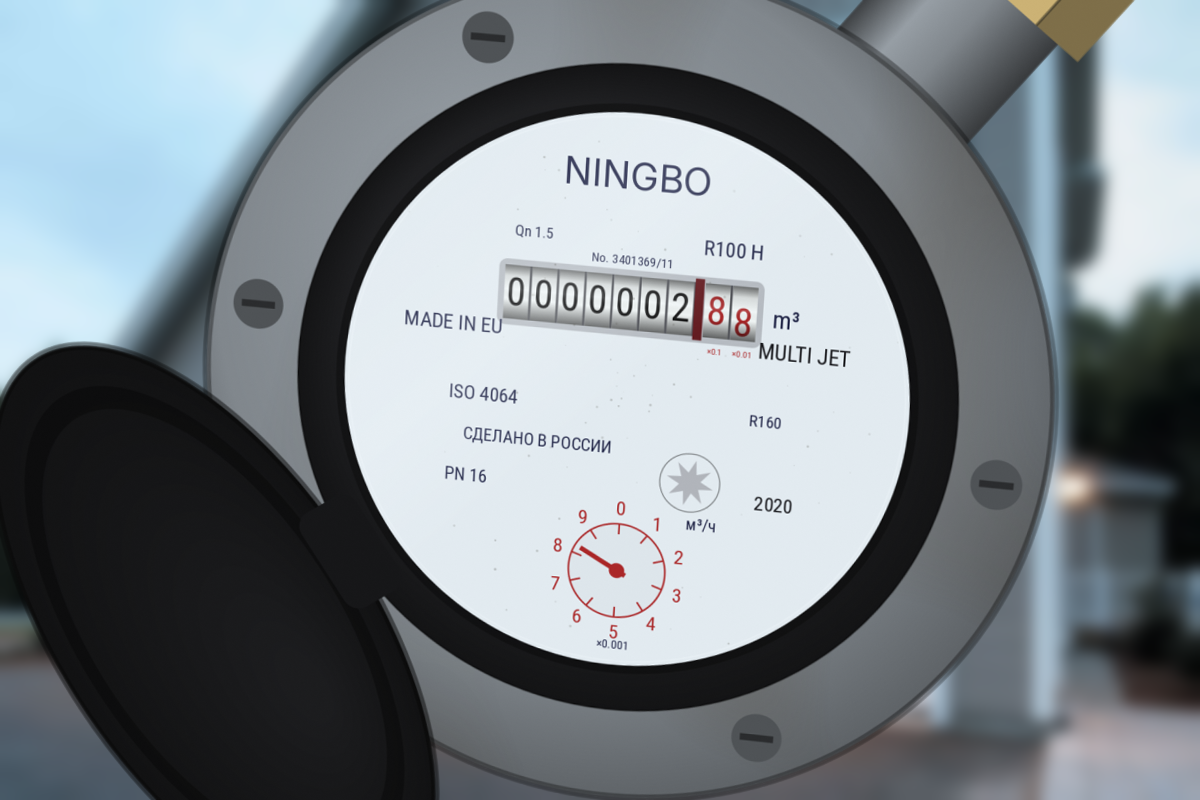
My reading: 2.878,m³
